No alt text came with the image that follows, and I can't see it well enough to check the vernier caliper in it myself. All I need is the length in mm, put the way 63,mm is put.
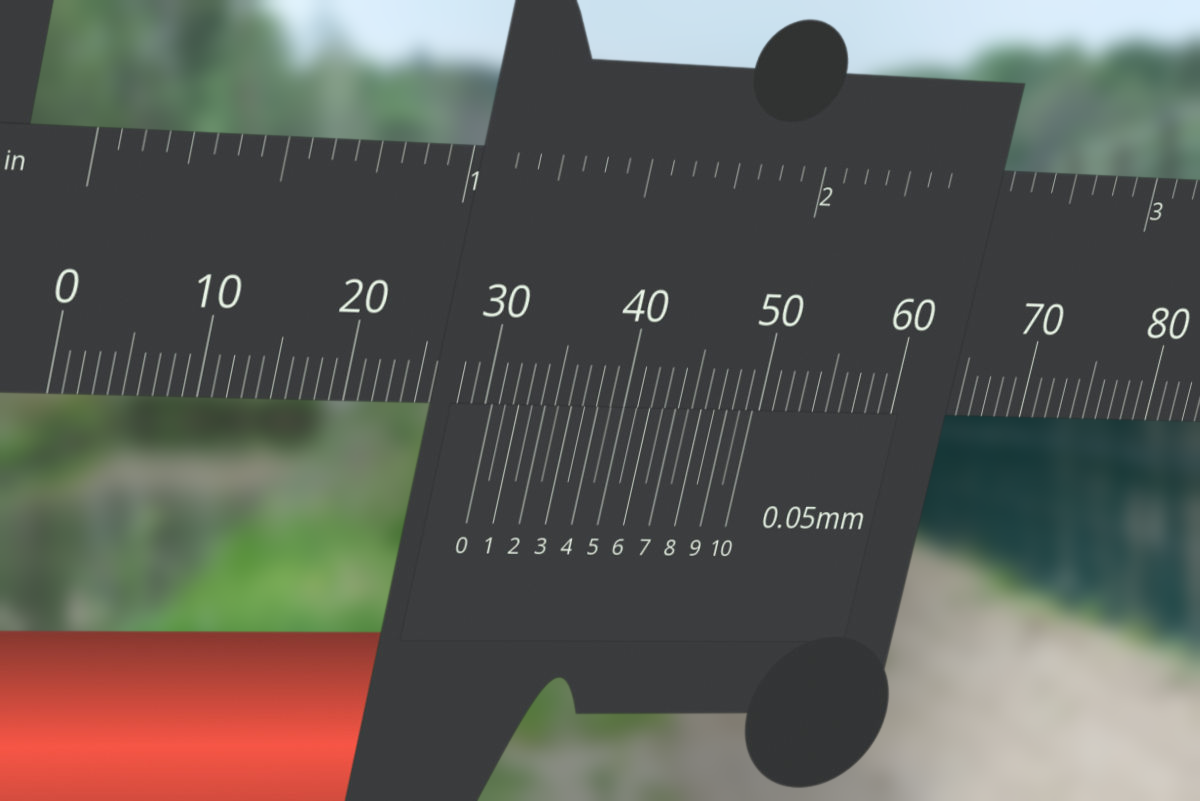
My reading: 30.5,mm
